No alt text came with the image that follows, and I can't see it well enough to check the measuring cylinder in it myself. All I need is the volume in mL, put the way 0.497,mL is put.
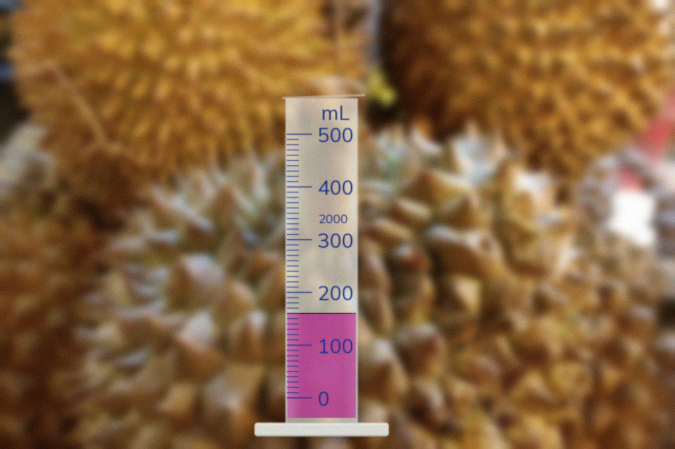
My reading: 160,mL
